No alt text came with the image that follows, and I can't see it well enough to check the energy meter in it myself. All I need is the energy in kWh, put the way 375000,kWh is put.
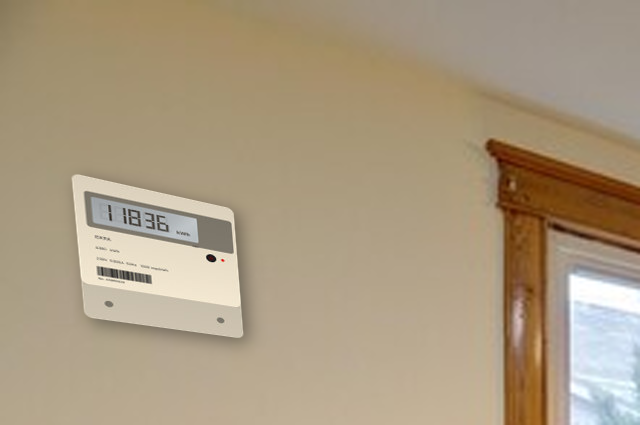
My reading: 11836,kWh
